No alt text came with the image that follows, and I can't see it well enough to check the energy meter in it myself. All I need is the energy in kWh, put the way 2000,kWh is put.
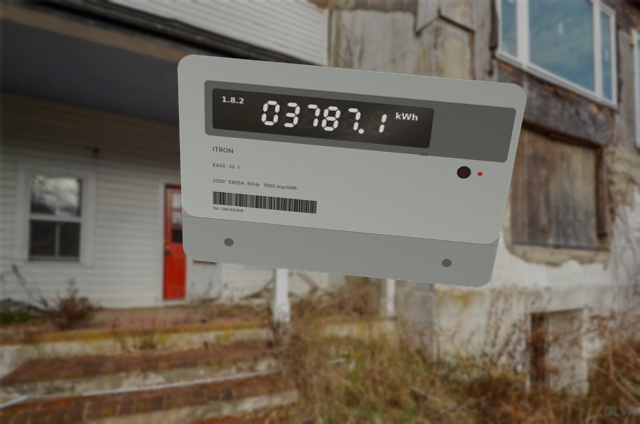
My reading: 3787.1,kWh
